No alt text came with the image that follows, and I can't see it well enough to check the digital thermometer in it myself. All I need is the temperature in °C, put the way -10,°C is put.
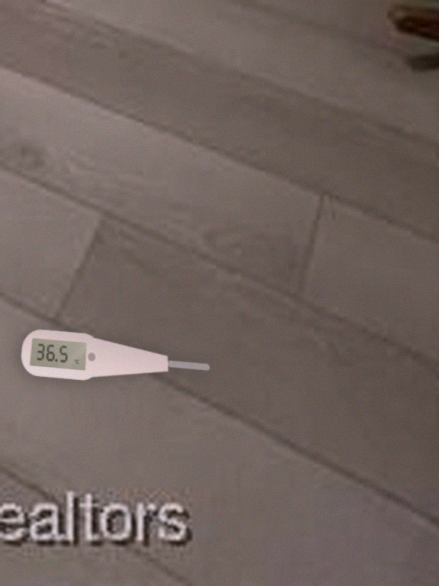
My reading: 36.5,°C
